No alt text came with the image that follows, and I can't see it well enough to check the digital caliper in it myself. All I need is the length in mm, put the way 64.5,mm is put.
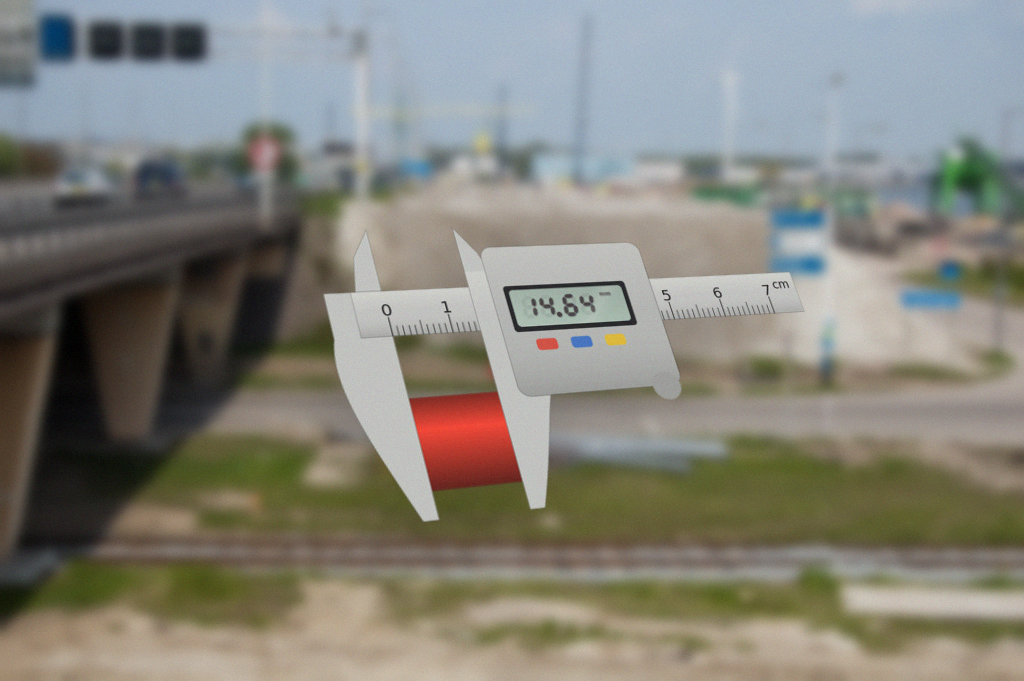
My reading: 14.64,mm
